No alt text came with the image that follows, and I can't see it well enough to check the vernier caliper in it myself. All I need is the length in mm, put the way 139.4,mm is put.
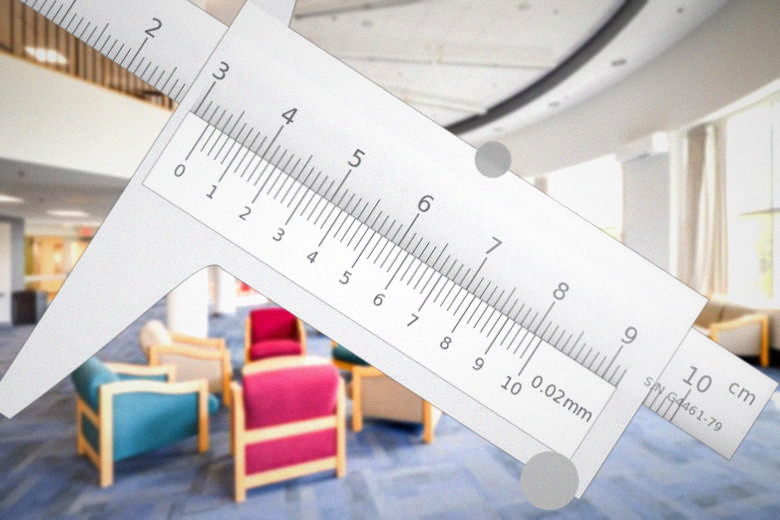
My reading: 32.2,mm
